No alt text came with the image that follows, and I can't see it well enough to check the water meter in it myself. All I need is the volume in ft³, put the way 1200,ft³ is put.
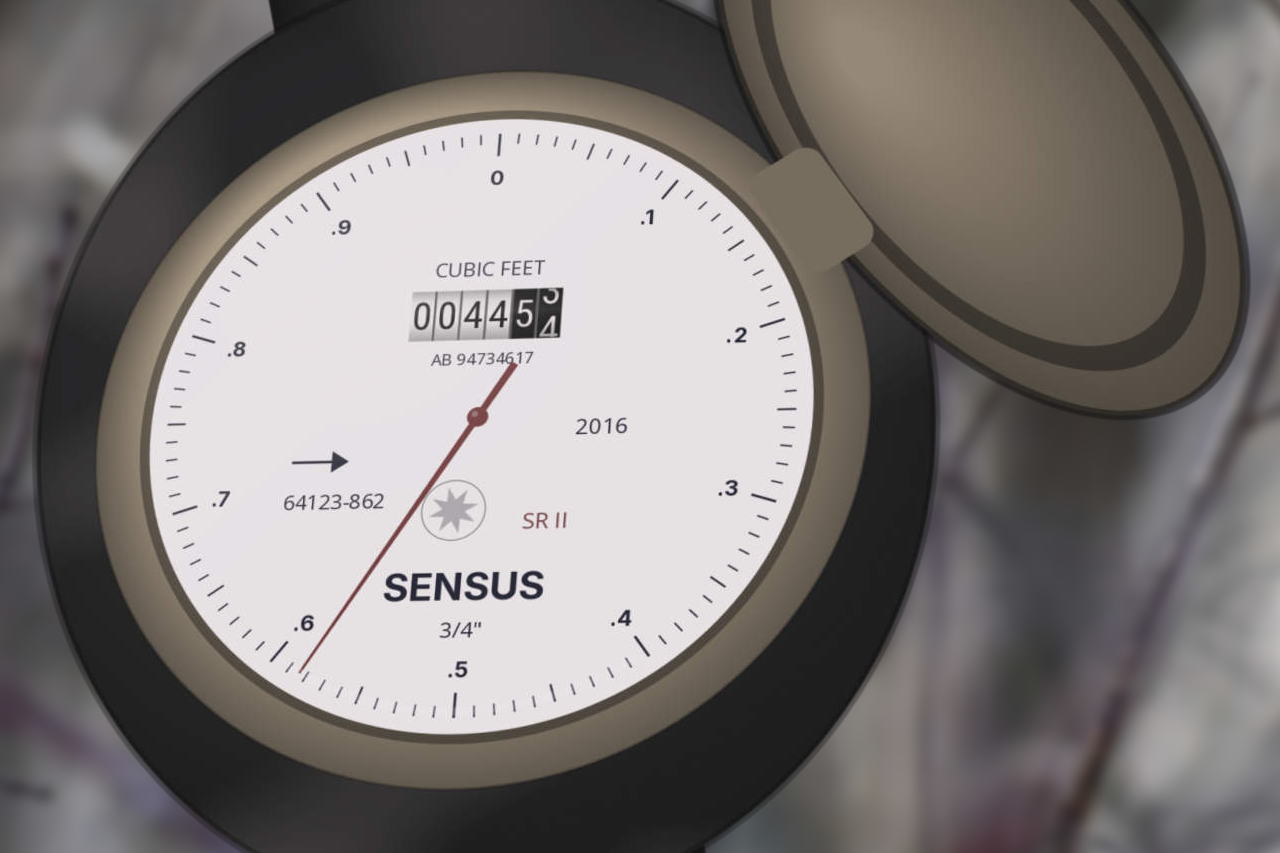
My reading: 4453.58,ft³
